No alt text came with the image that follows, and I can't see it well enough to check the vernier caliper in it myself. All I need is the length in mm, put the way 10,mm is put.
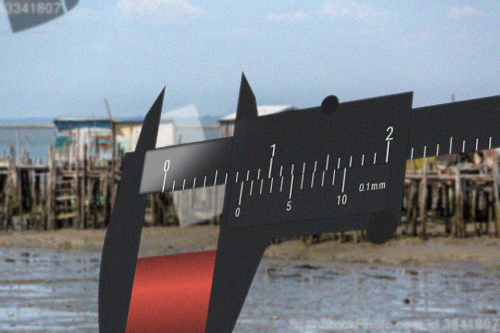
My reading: 7.6,mm
